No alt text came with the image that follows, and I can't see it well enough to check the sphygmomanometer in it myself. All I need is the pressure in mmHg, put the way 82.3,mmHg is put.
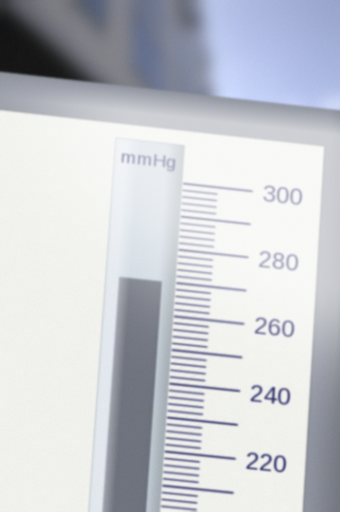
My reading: 270,mmHg
